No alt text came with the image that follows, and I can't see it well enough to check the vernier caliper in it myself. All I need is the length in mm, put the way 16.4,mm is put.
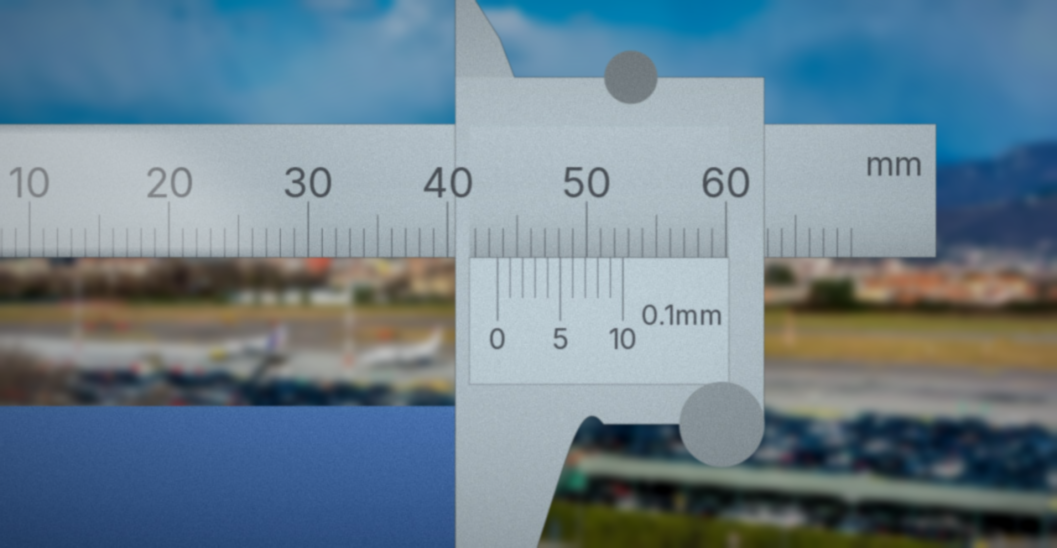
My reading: 43.6,mm
